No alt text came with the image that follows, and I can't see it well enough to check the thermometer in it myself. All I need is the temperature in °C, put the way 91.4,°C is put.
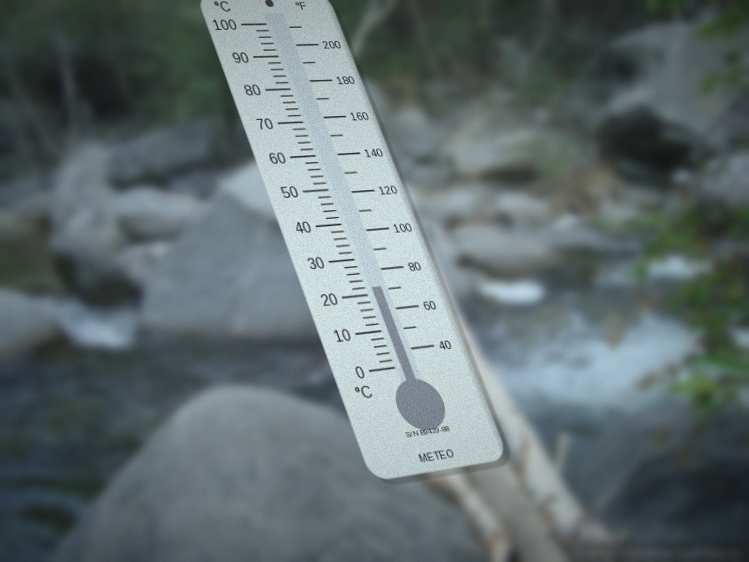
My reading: 22,°C
